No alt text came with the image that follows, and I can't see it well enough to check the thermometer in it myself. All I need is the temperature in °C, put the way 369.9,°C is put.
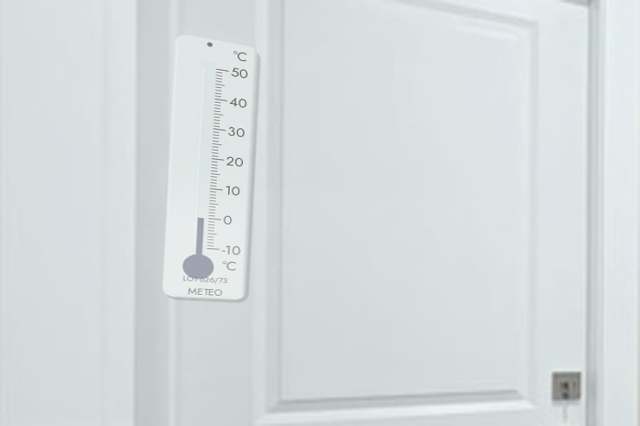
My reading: 0,°C
